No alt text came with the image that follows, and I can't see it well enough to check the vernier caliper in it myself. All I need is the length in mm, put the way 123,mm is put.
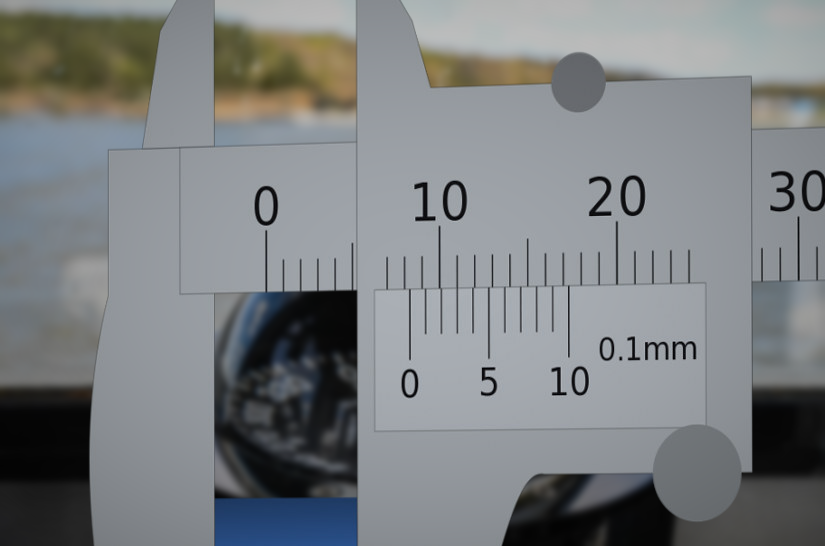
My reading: 8.3,mm
